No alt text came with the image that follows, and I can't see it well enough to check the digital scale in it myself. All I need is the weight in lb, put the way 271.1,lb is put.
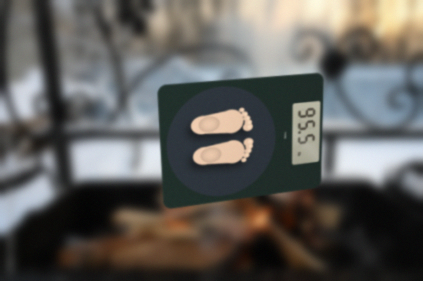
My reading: 95.5,lb
